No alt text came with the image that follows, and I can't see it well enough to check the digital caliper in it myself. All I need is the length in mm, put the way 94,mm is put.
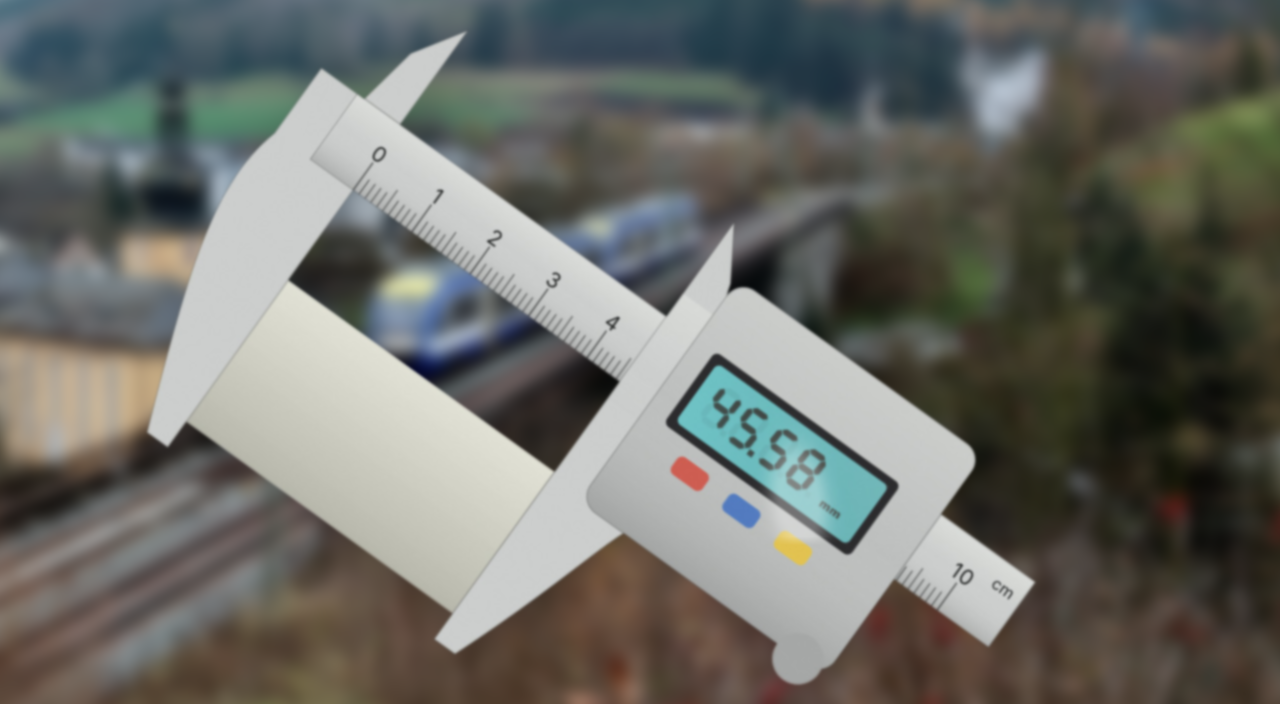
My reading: 45.58,mm
